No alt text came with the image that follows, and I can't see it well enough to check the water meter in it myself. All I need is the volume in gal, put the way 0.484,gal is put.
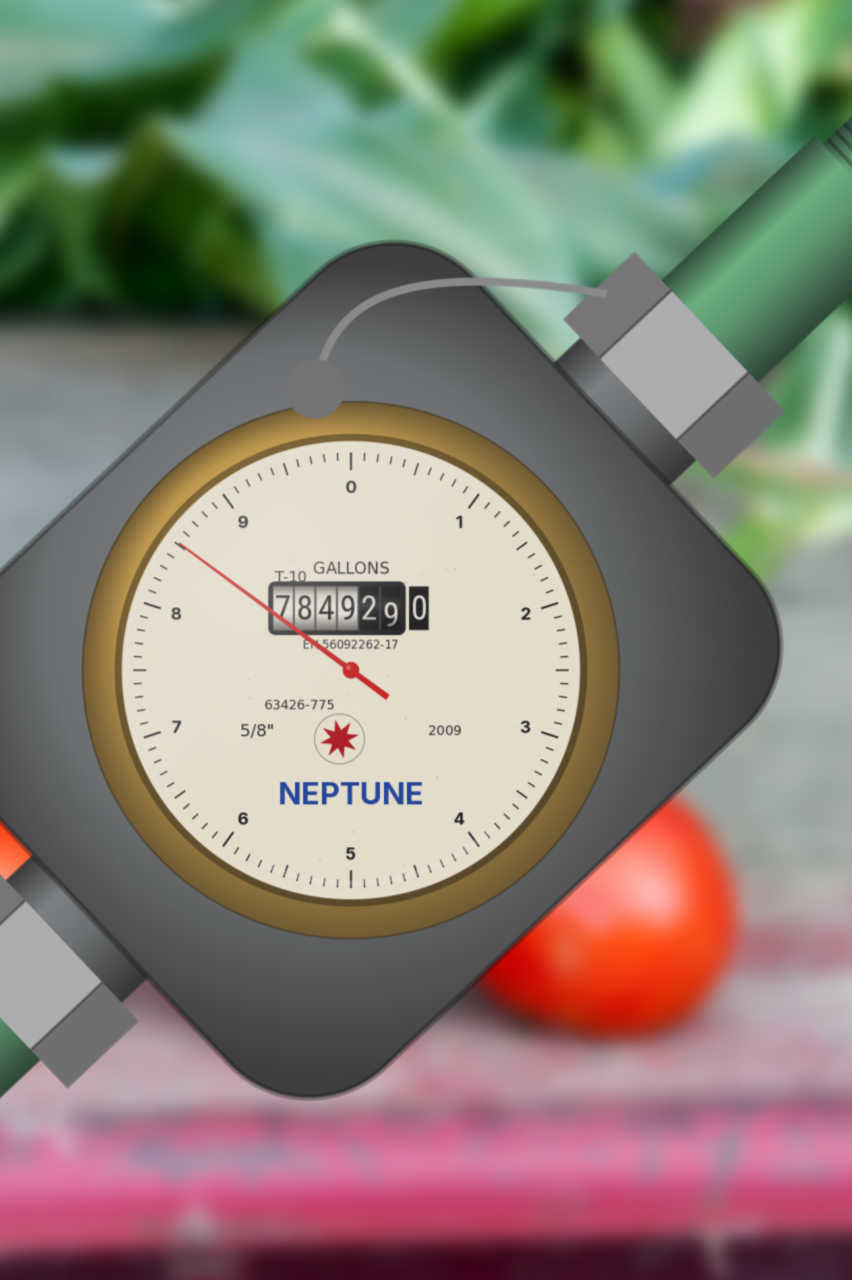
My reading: 7849288.5,gal
